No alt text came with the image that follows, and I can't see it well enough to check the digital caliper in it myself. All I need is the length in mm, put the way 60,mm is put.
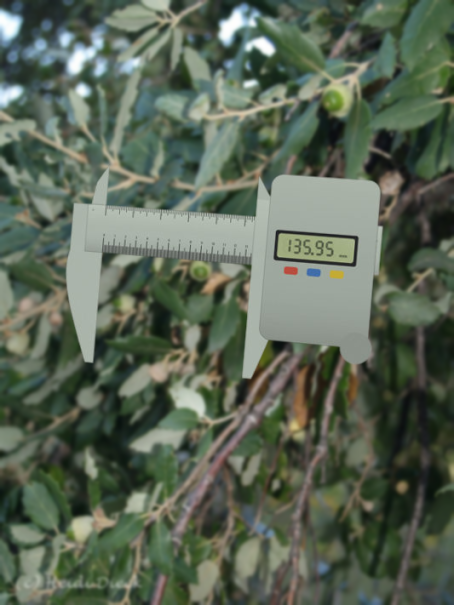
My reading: 135.95,mm
